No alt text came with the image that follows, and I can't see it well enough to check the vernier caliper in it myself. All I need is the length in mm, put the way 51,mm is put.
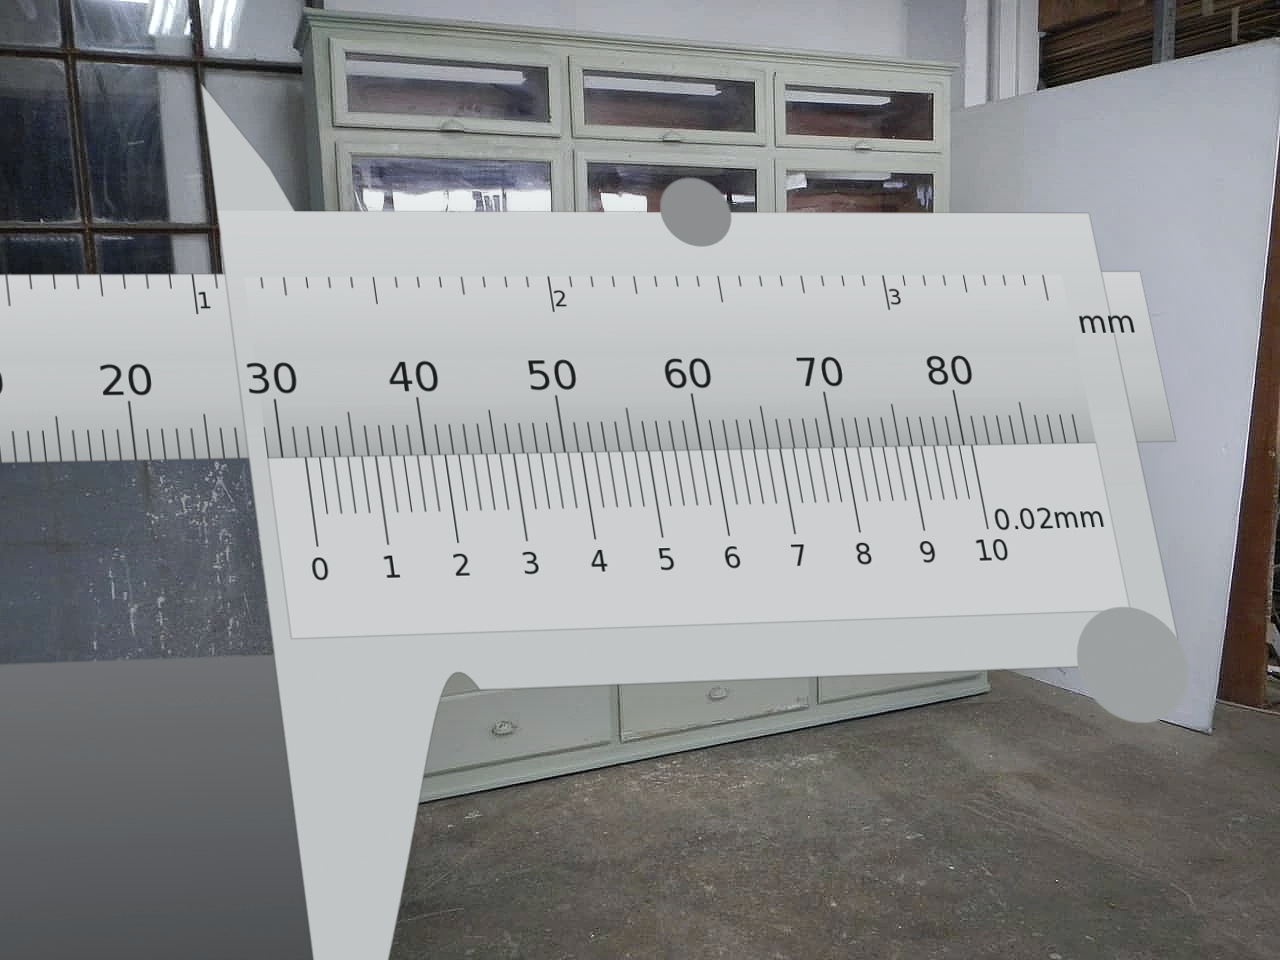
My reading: 31.6,mm
